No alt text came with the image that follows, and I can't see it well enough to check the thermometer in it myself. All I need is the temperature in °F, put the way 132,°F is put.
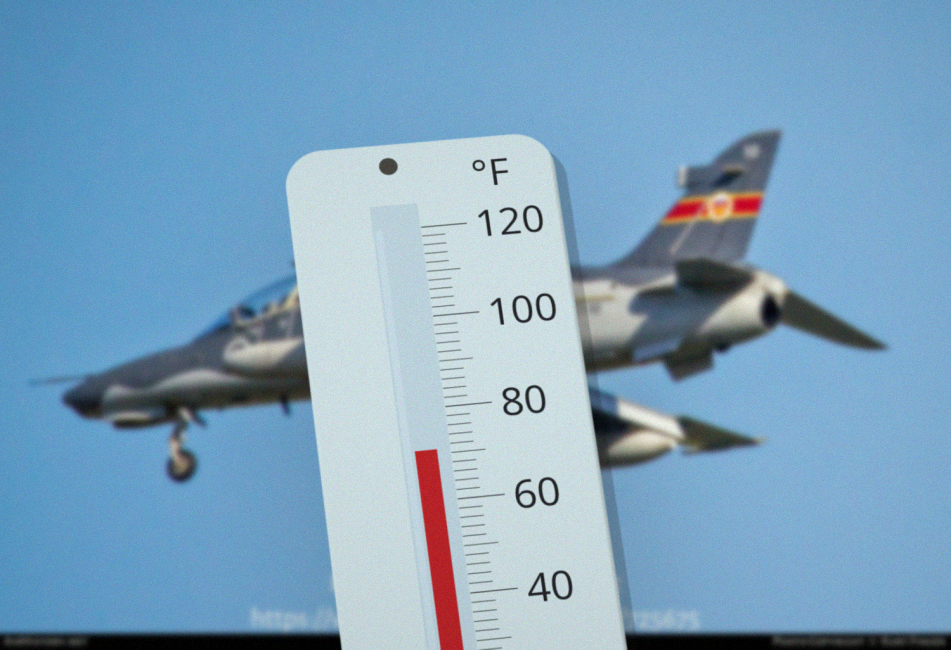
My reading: 71,°F
